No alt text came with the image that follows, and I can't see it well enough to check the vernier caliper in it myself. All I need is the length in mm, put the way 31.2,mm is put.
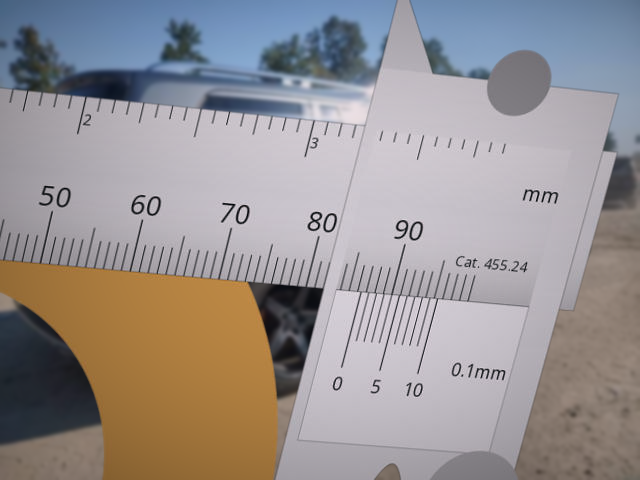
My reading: 86.4,mm
